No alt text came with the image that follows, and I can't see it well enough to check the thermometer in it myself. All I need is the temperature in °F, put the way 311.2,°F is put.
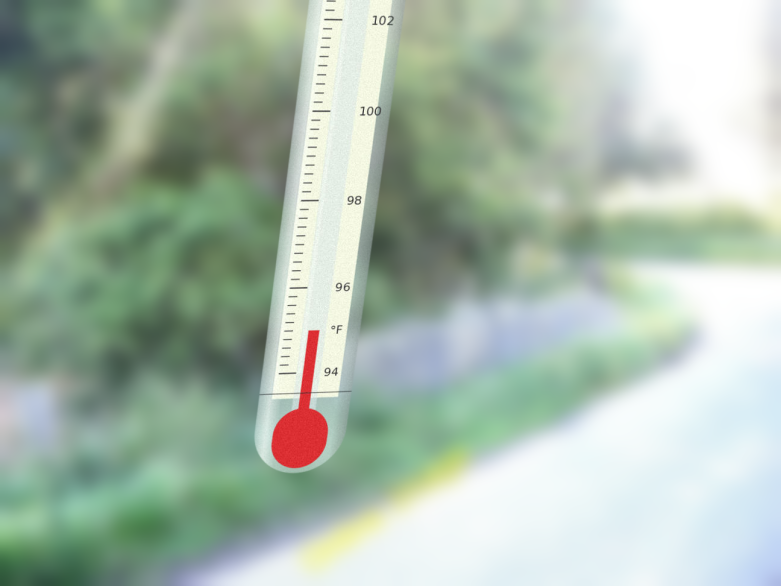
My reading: 95,°F
